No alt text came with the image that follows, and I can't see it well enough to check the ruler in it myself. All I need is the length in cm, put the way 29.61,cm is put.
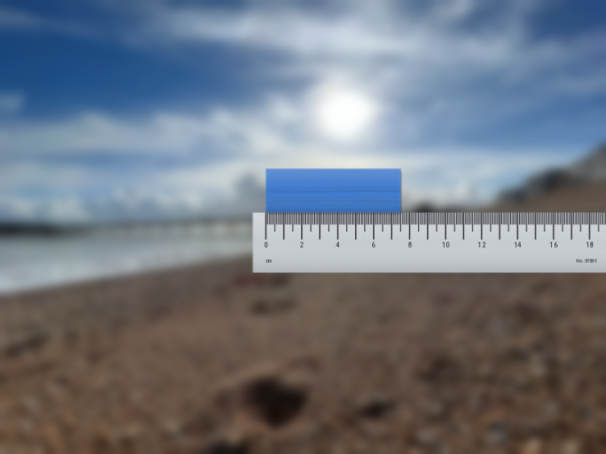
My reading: 7.5,cm
